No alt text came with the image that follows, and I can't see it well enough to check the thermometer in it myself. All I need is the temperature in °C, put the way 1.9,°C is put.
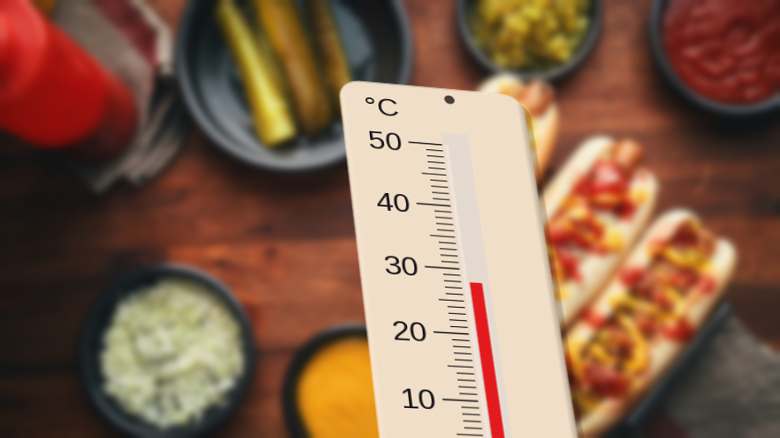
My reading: 28,°C
